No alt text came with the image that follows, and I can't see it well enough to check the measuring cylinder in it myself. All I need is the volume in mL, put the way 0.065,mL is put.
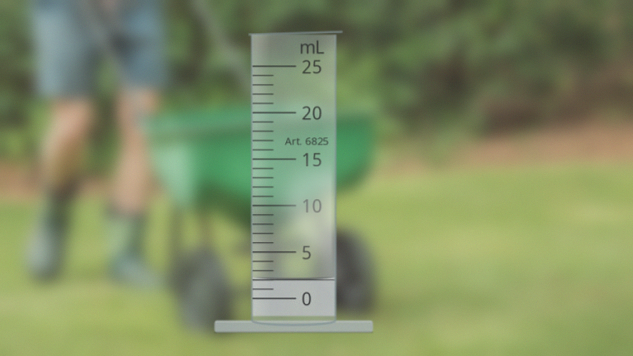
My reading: 2,mL
